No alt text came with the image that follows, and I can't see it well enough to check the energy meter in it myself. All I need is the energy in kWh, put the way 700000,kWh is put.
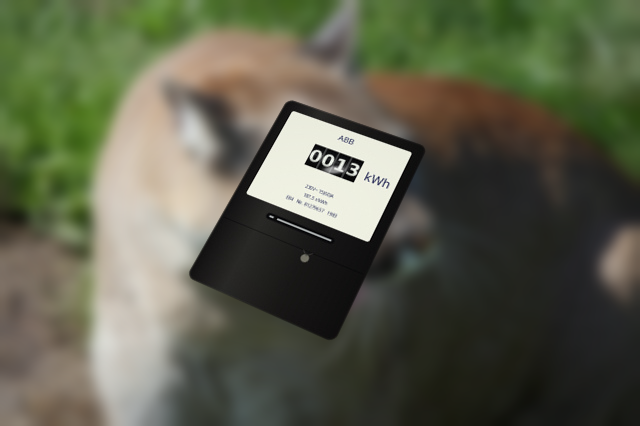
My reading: 13,kWh
